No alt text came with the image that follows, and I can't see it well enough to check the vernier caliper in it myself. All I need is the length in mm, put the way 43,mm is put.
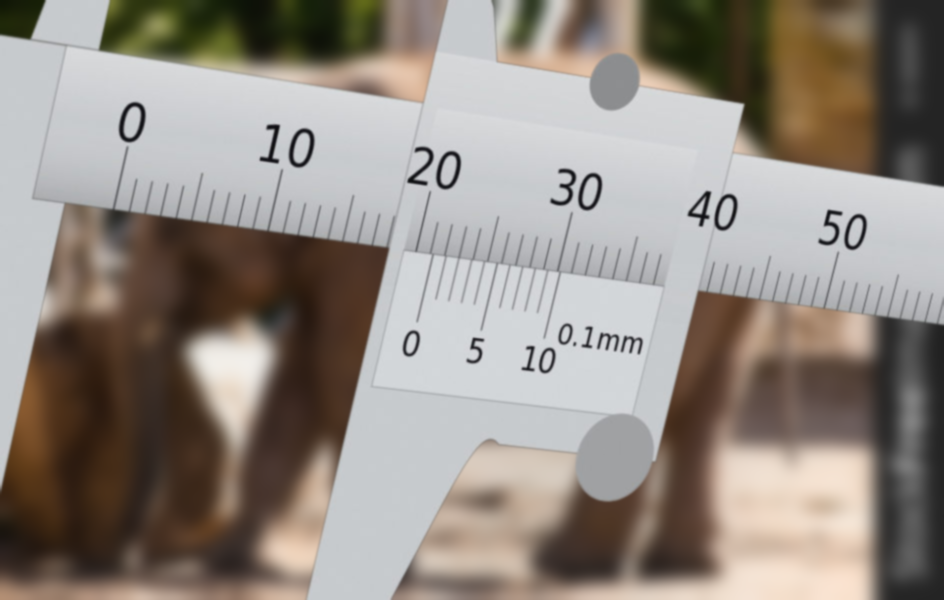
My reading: 21.2,mm
